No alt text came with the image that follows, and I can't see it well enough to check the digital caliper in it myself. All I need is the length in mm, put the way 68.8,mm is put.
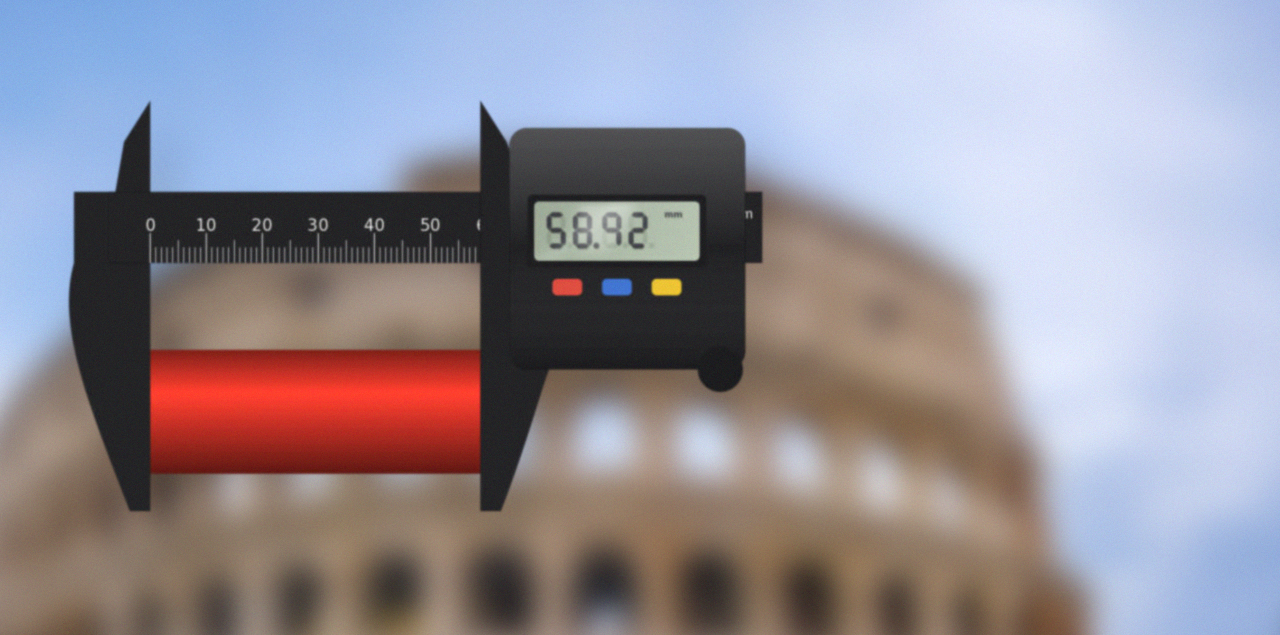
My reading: 58.92,mm
